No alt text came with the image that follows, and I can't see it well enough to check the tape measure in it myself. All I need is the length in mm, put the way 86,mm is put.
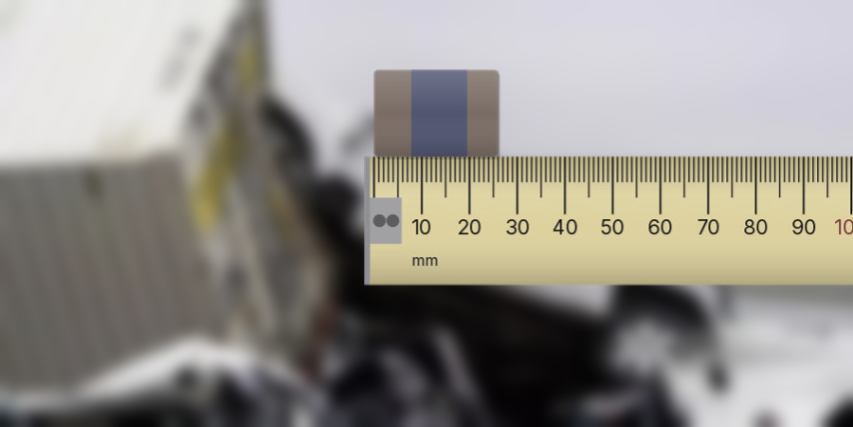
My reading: 26,mm
